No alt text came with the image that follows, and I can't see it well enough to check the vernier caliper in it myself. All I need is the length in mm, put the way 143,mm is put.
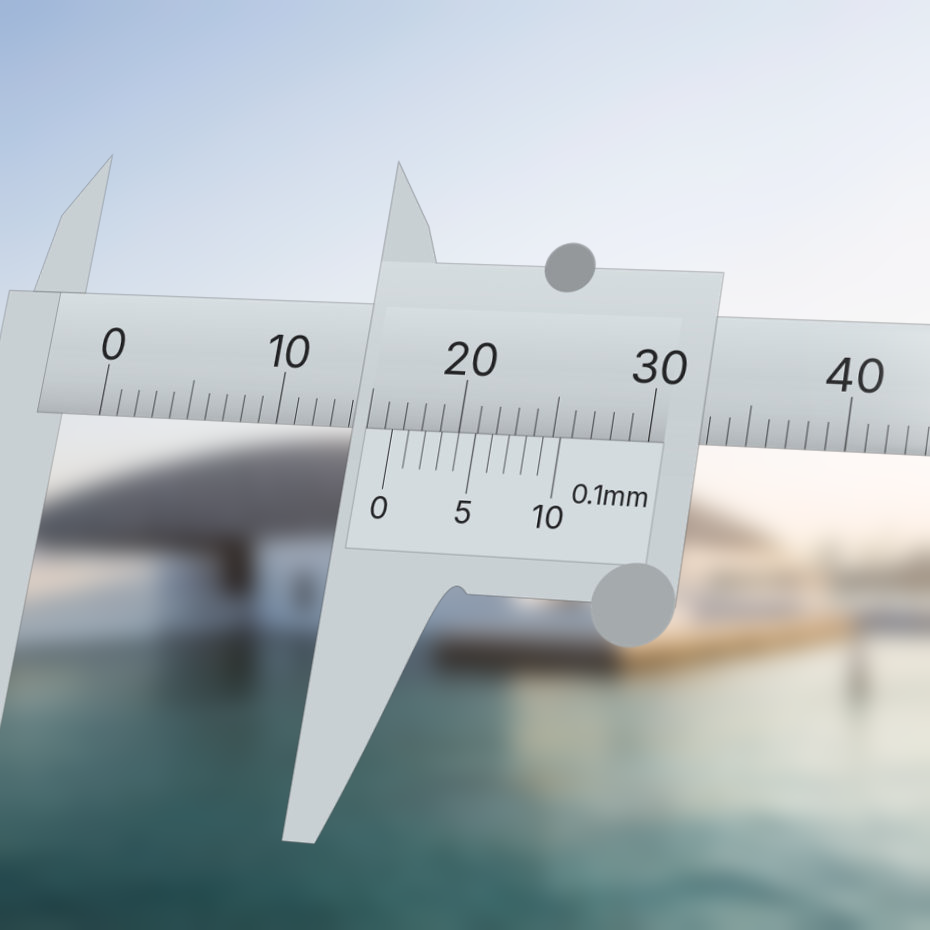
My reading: 16.4,mm
